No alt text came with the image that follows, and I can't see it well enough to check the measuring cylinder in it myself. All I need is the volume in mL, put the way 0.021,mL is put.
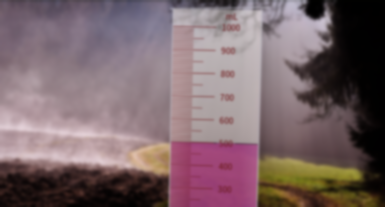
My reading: 500,mL
